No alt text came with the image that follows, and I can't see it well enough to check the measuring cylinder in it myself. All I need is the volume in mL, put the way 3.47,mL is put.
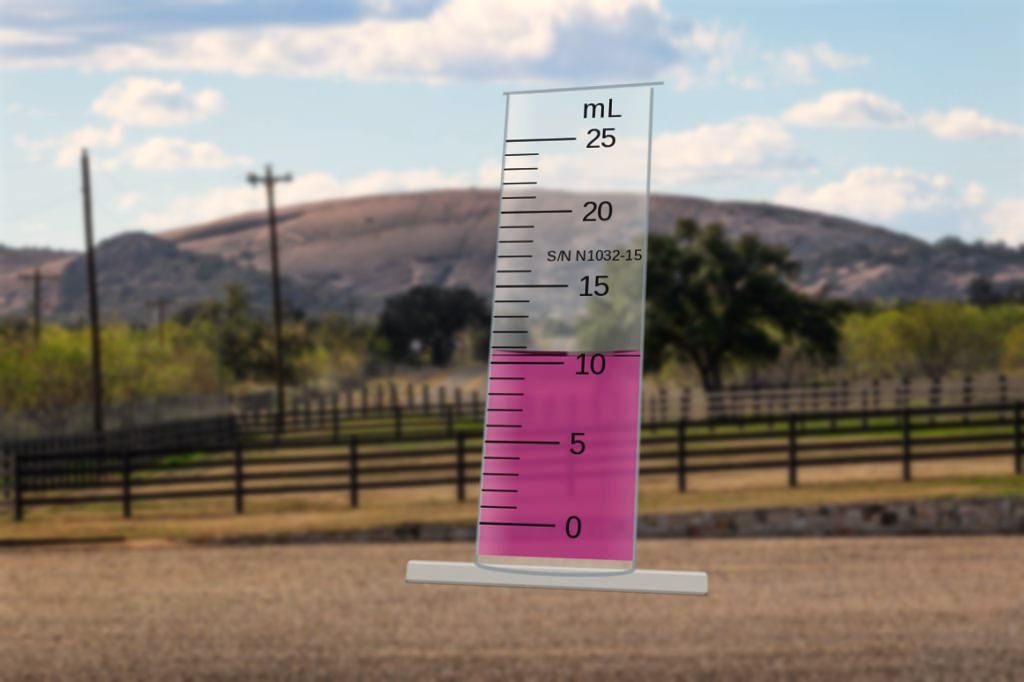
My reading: 10.5,mL
